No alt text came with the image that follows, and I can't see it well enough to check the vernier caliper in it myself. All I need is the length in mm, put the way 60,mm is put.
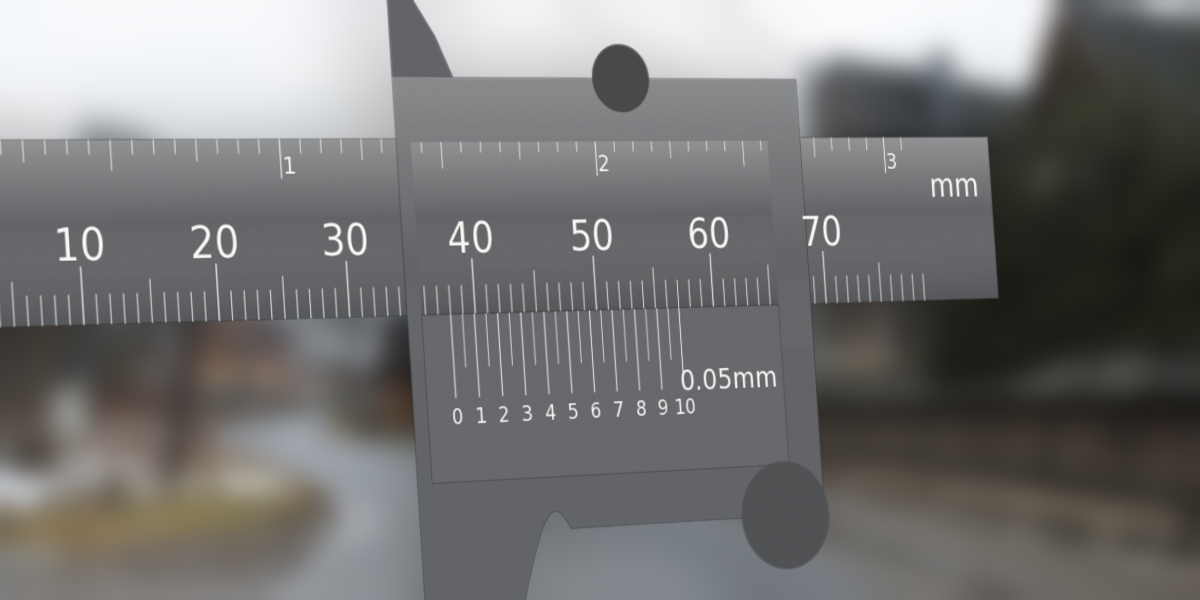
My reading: 38.0,mm
